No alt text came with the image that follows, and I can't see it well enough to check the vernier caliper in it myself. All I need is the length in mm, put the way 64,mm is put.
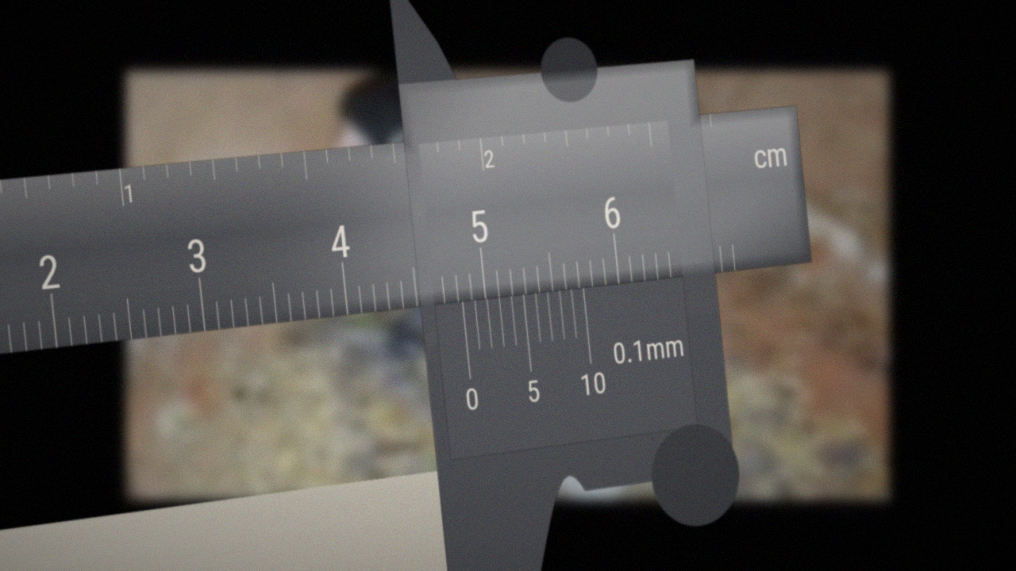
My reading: 48.3,mm
